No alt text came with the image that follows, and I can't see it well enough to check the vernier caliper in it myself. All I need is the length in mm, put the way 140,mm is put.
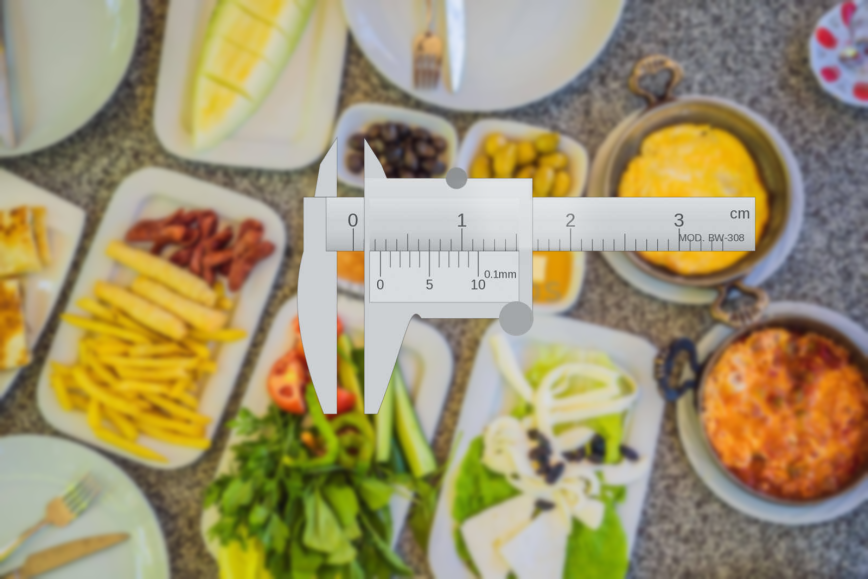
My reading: 2.5,mm
